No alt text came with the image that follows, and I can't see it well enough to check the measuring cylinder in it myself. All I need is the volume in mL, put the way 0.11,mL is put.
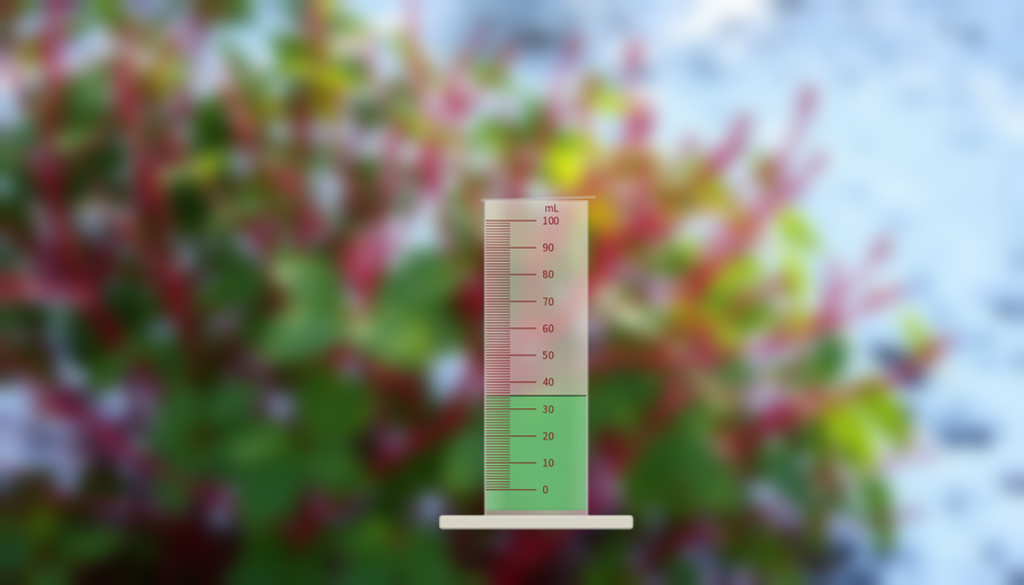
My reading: 35,mL
